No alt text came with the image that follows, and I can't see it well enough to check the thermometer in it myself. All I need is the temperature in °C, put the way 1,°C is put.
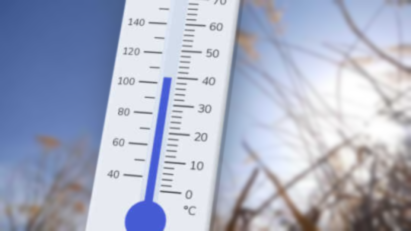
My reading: 40,°C
